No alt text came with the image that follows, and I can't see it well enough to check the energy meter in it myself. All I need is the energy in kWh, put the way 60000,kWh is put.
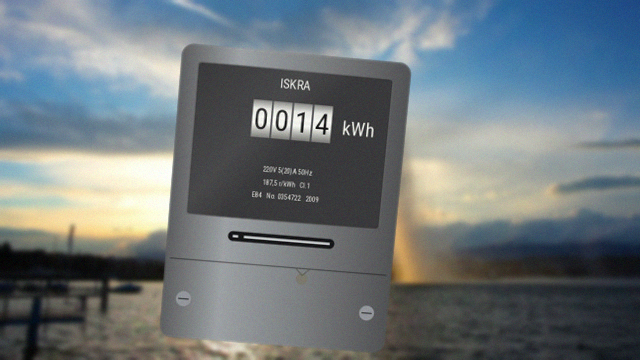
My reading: 14,kWh
